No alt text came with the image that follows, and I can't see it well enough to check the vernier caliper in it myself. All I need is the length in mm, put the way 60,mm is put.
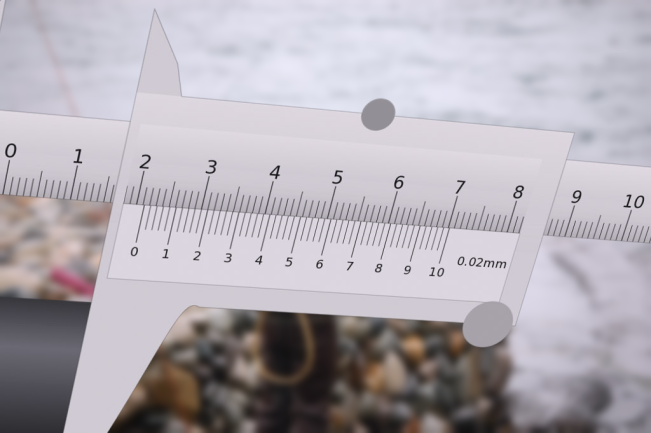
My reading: 21.2,mm
